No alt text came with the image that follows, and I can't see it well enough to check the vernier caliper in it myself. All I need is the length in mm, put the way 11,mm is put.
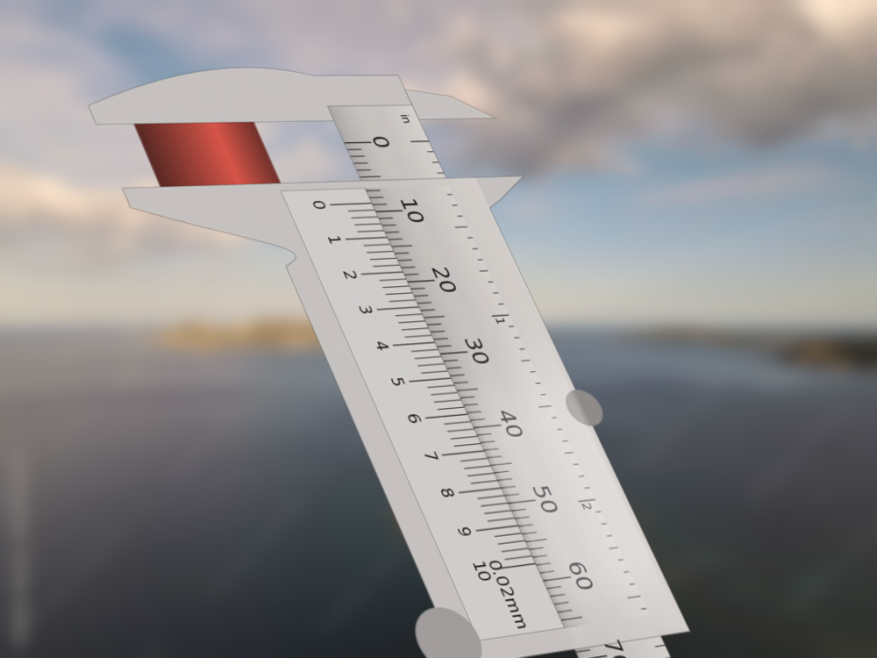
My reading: 8.8,mm
